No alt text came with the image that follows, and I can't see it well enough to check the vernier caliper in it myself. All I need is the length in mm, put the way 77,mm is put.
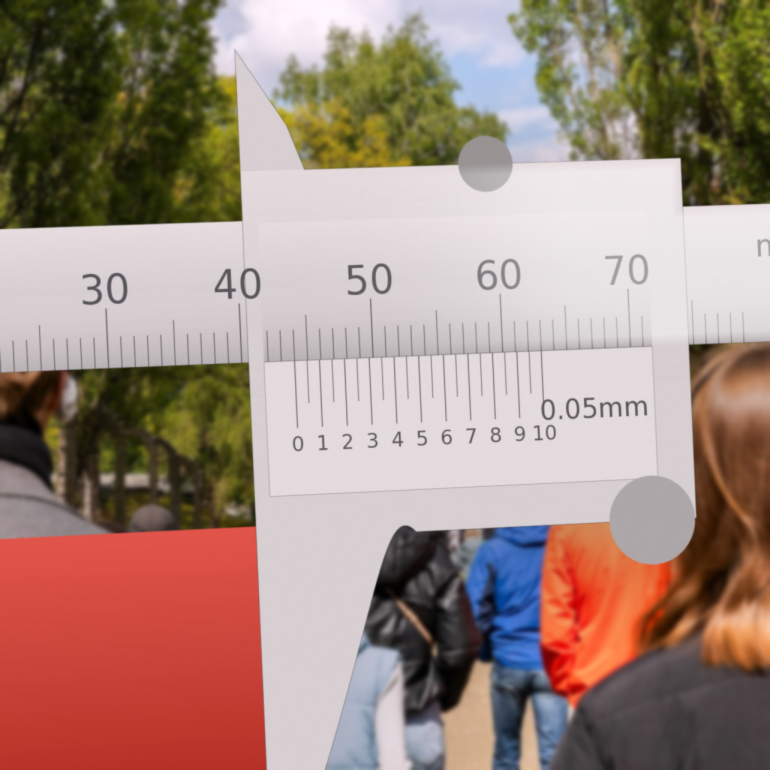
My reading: 44.0,mm
